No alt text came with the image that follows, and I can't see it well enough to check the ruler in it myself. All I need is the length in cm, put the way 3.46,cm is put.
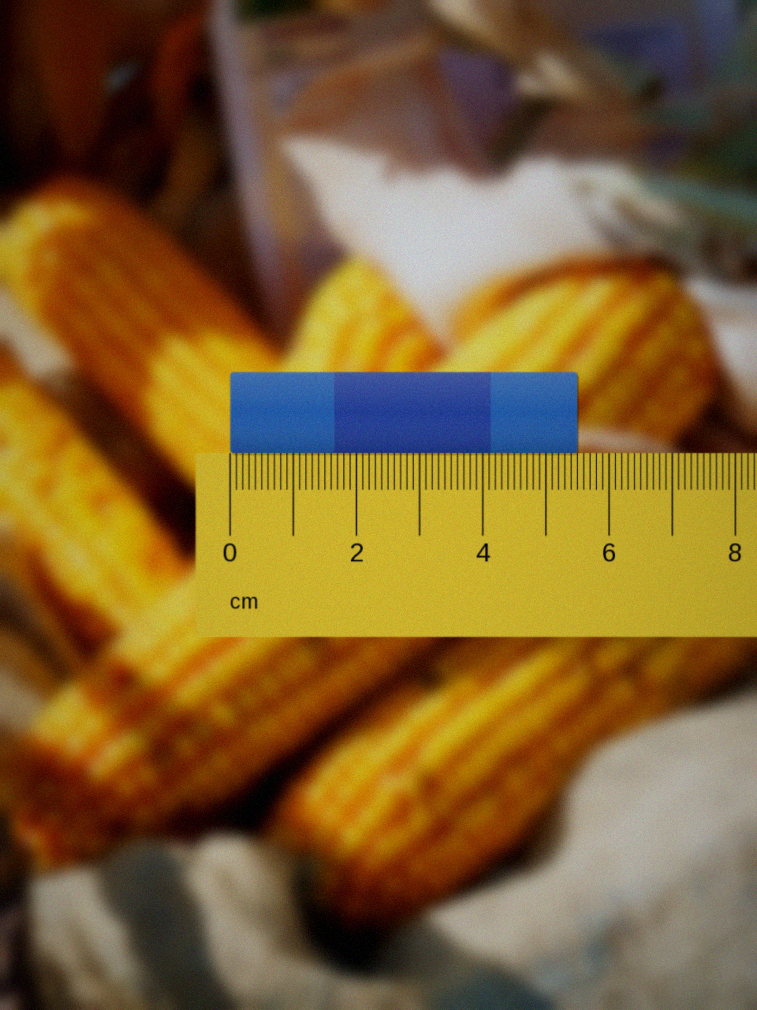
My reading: 5.5,cm
